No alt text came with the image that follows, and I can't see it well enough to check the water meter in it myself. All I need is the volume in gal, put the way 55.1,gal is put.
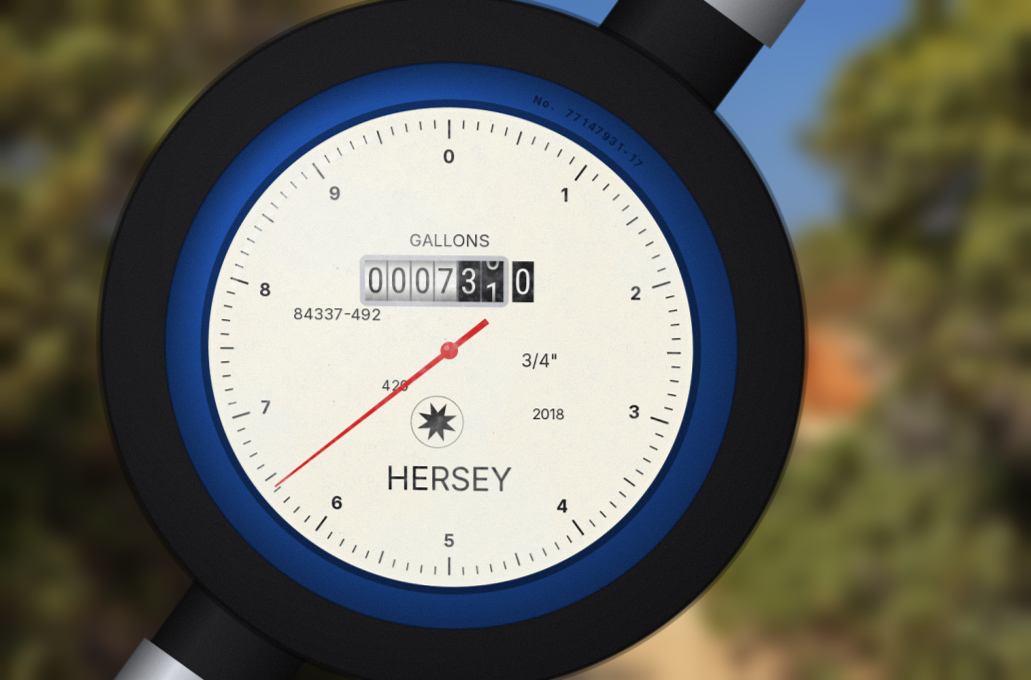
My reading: 7306.4,gal
